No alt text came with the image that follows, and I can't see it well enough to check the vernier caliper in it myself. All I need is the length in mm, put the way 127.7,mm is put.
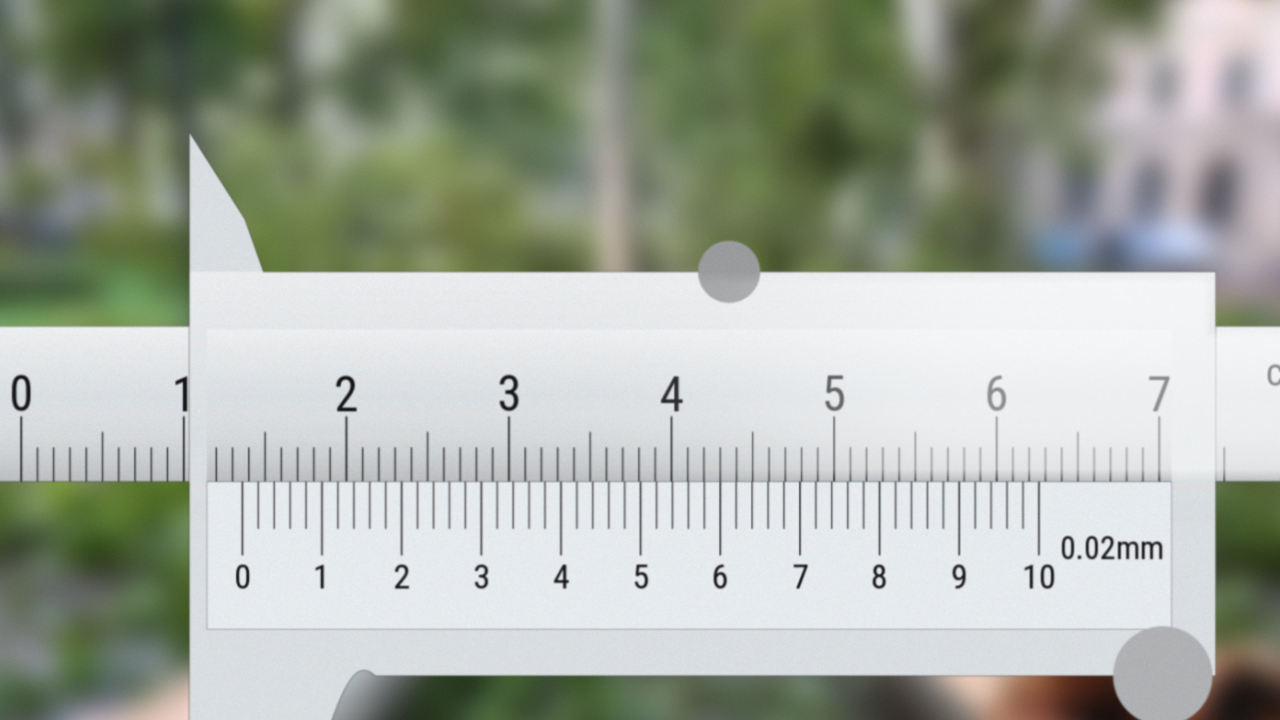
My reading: 13.6,mm
